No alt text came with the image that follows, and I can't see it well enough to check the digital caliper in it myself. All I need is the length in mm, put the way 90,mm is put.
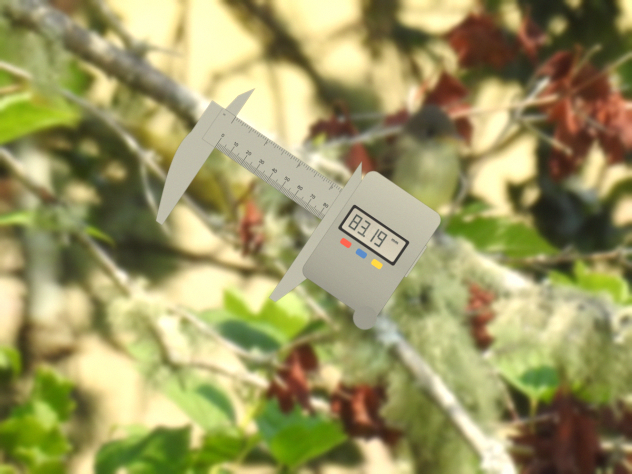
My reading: 83.19,mm
